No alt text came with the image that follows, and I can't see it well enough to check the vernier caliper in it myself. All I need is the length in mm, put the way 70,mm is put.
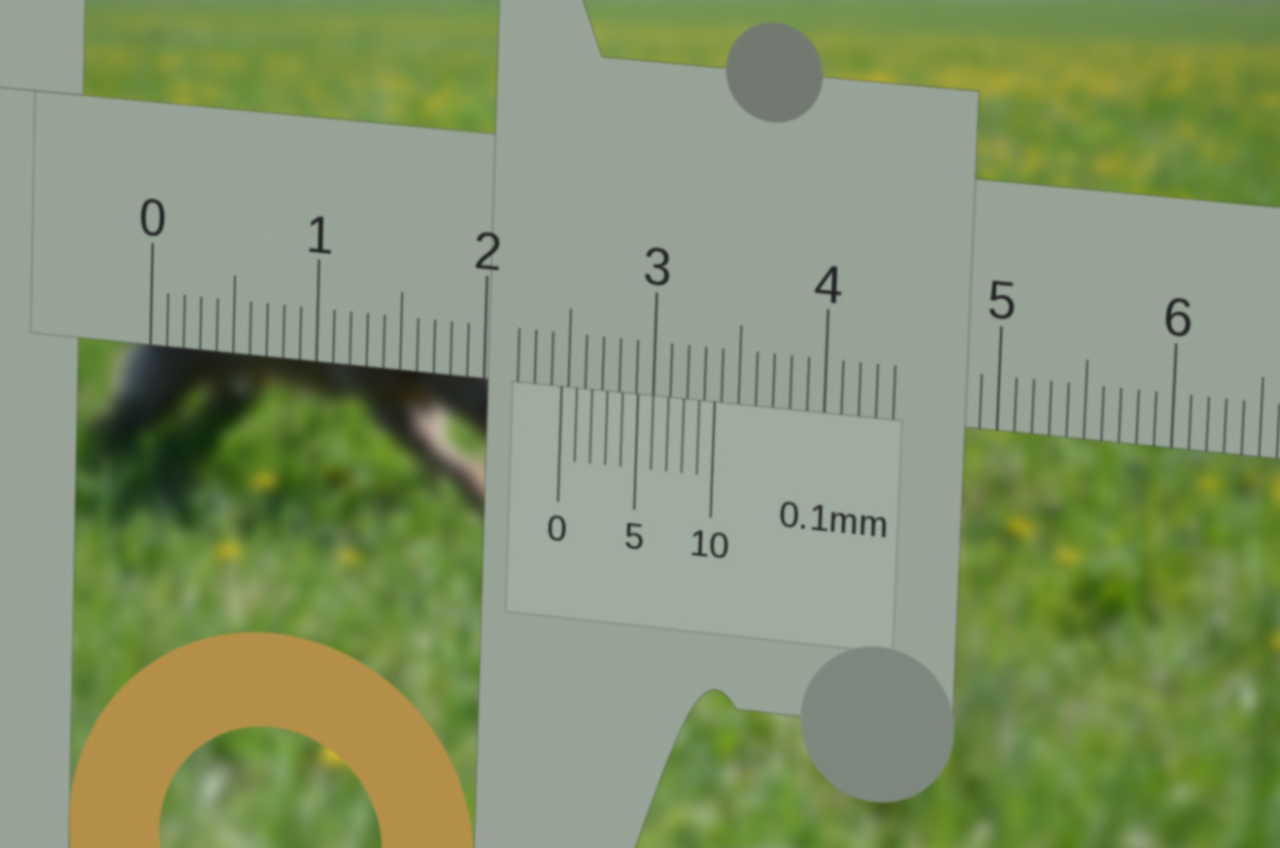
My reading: 24.6,mm
